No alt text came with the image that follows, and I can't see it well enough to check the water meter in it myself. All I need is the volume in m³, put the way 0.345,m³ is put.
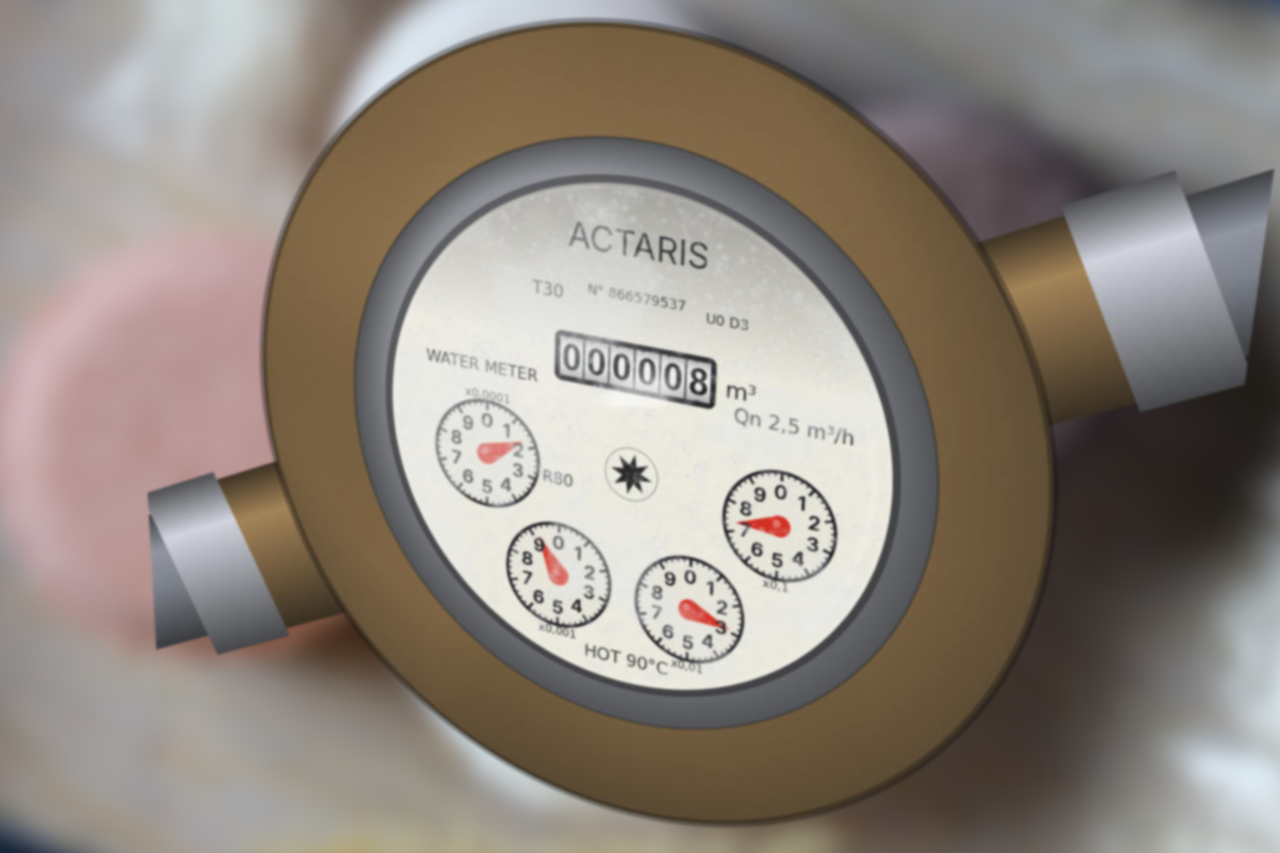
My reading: 8.7291,m³
